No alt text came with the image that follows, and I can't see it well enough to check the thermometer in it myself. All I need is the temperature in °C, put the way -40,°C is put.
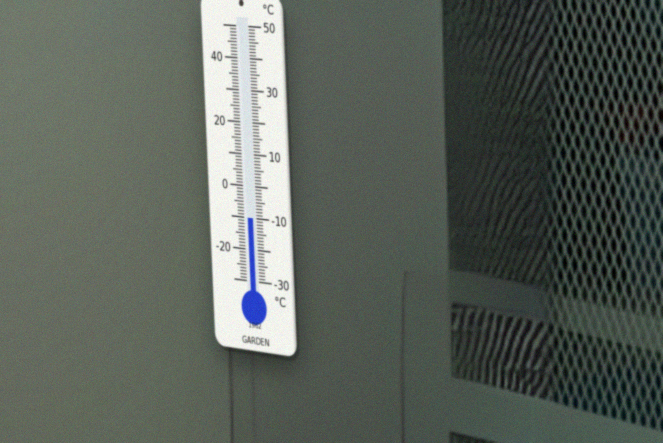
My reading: -10,°C
